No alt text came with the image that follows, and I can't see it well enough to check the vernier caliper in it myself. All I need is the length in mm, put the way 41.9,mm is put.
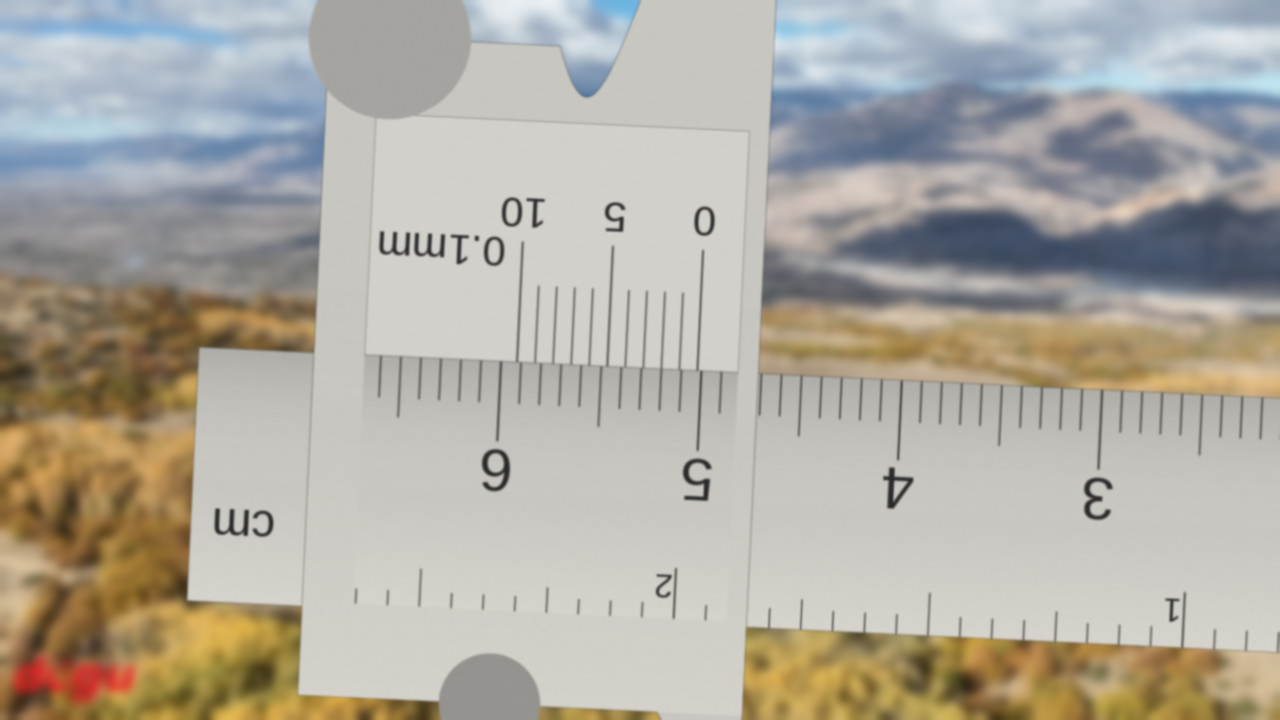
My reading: 50.2,mm
